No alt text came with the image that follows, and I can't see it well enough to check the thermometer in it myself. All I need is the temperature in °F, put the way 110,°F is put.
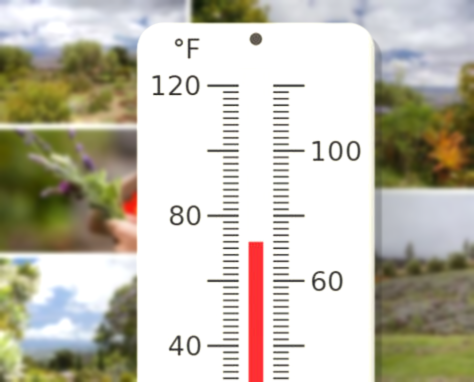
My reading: 72,°F
